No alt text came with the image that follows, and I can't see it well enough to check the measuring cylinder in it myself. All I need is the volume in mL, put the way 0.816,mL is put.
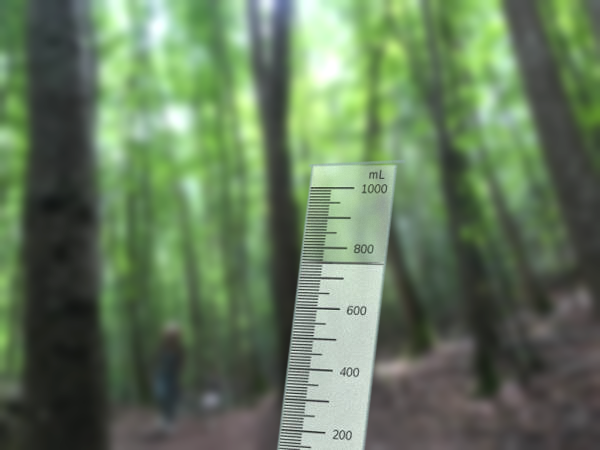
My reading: 750,mL
